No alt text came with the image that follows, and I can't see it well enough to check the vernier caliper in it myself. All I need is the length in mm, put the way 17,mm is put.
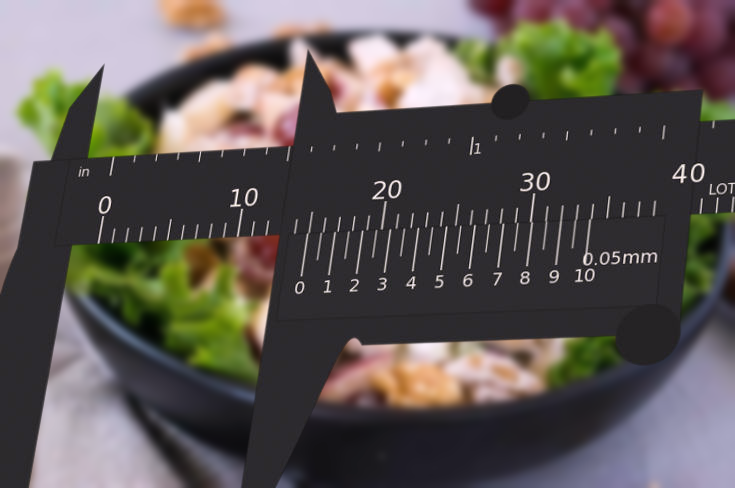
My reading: 14.9,mm
